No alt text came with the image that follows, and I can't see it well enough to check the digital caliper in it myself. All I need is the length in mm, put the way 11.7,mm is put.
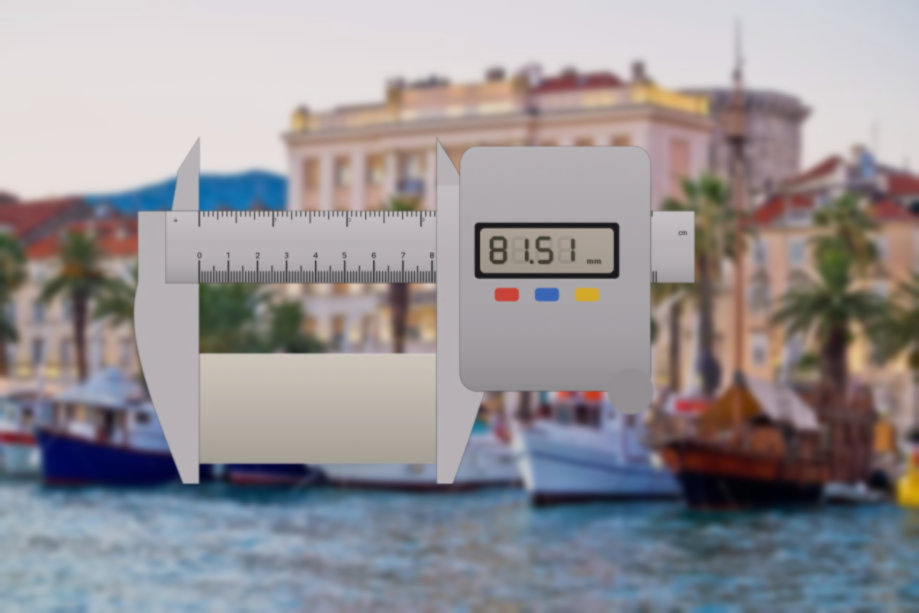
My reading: 81.51,mm
